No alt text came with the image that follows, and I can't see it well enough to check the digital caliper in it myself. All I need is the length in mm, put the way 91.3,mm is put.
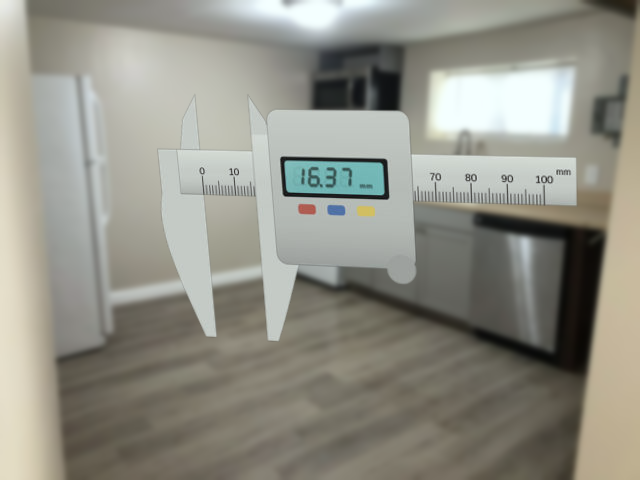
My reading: 16.37,mm
